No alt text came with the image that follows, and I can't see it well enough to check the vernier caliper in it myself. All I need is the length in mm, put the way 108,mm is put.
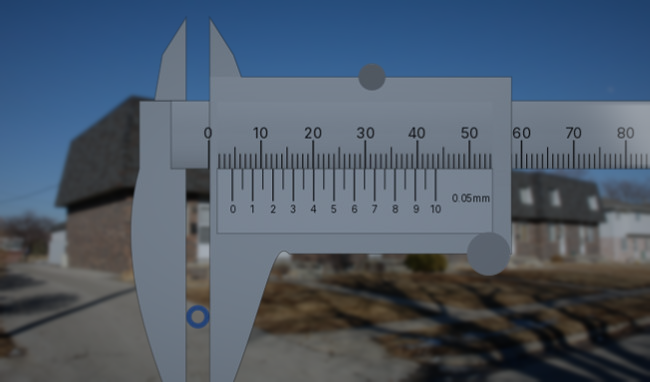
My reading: 4.5,mm
